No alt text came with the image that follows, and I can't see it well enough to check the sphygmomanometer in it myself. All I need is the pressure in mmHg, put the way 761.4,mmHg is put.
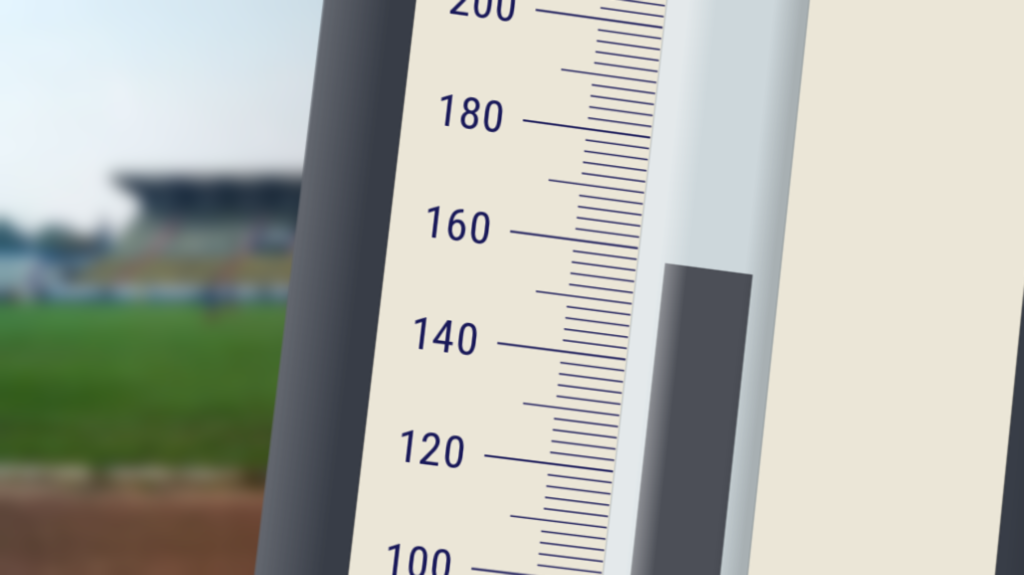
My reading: 158,mmHg
